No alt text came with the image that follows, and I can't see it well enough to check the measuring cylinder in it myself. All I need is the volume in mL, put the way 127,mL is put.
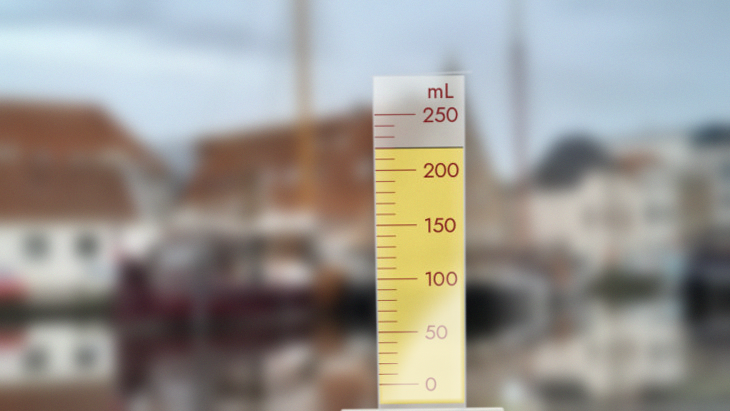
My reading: 220,mL
